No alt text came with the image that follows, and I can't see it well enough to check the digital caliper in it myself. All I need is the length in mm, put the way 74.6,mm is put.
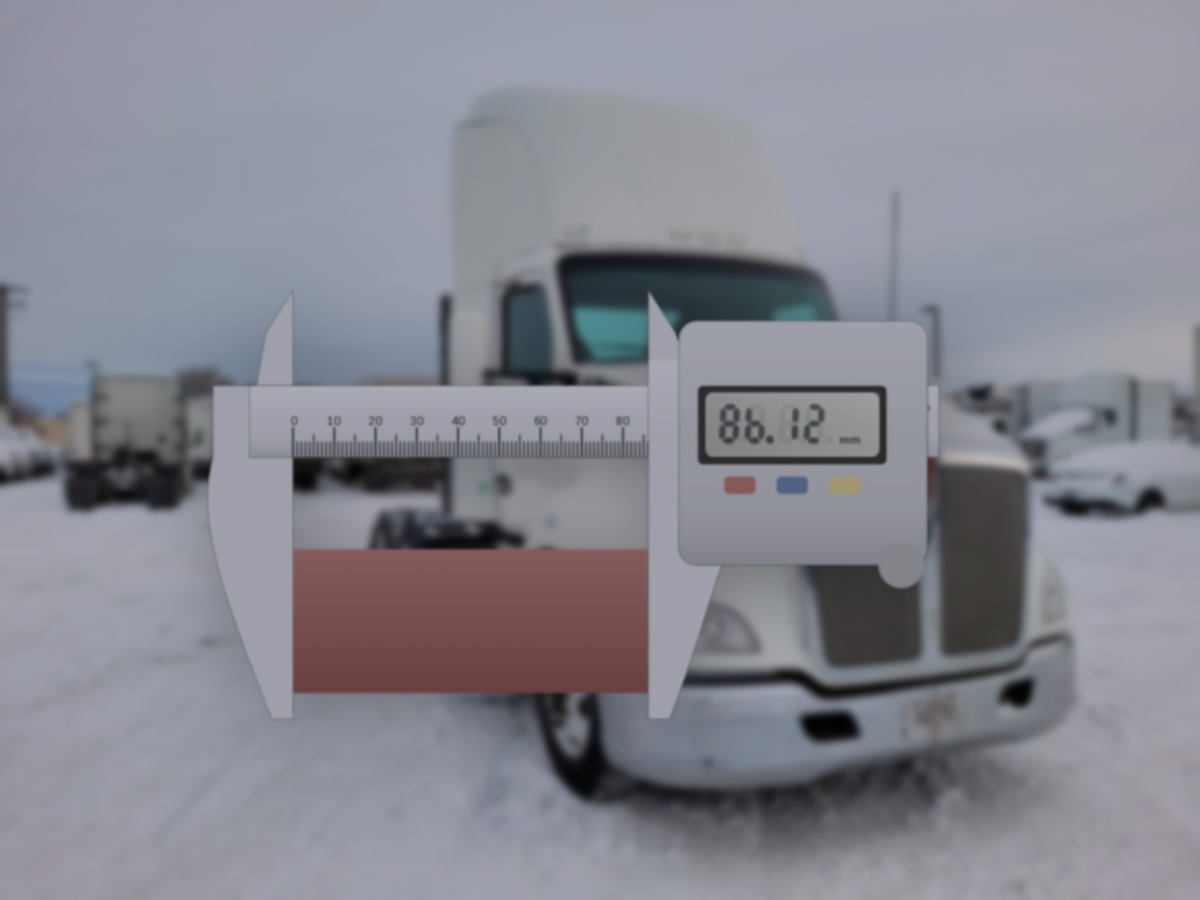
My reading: 86.12,mm
